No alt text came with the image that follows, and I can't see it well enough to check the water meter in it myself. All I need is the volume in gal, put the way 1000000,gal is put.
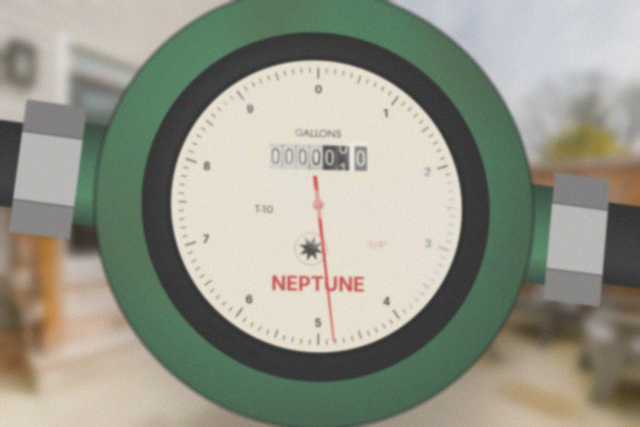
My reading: 4.8,gal
